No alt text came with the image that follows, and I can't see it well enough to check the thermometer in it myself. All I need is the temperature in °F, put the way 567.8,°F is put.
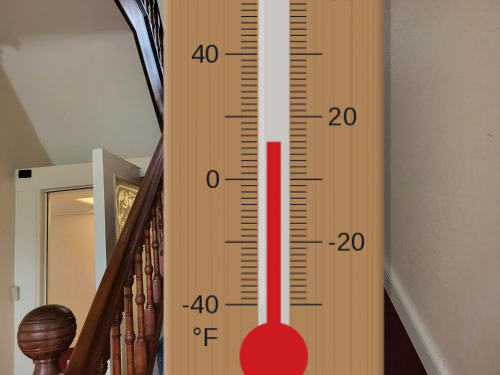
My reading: 12,°F
